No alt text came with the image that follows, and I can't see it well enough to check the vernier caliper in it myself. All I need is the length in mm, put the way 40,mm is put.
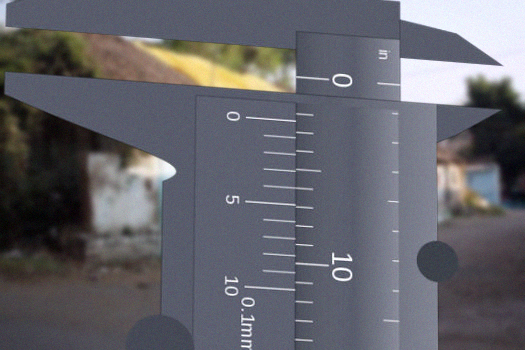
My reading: 2.4,mm
